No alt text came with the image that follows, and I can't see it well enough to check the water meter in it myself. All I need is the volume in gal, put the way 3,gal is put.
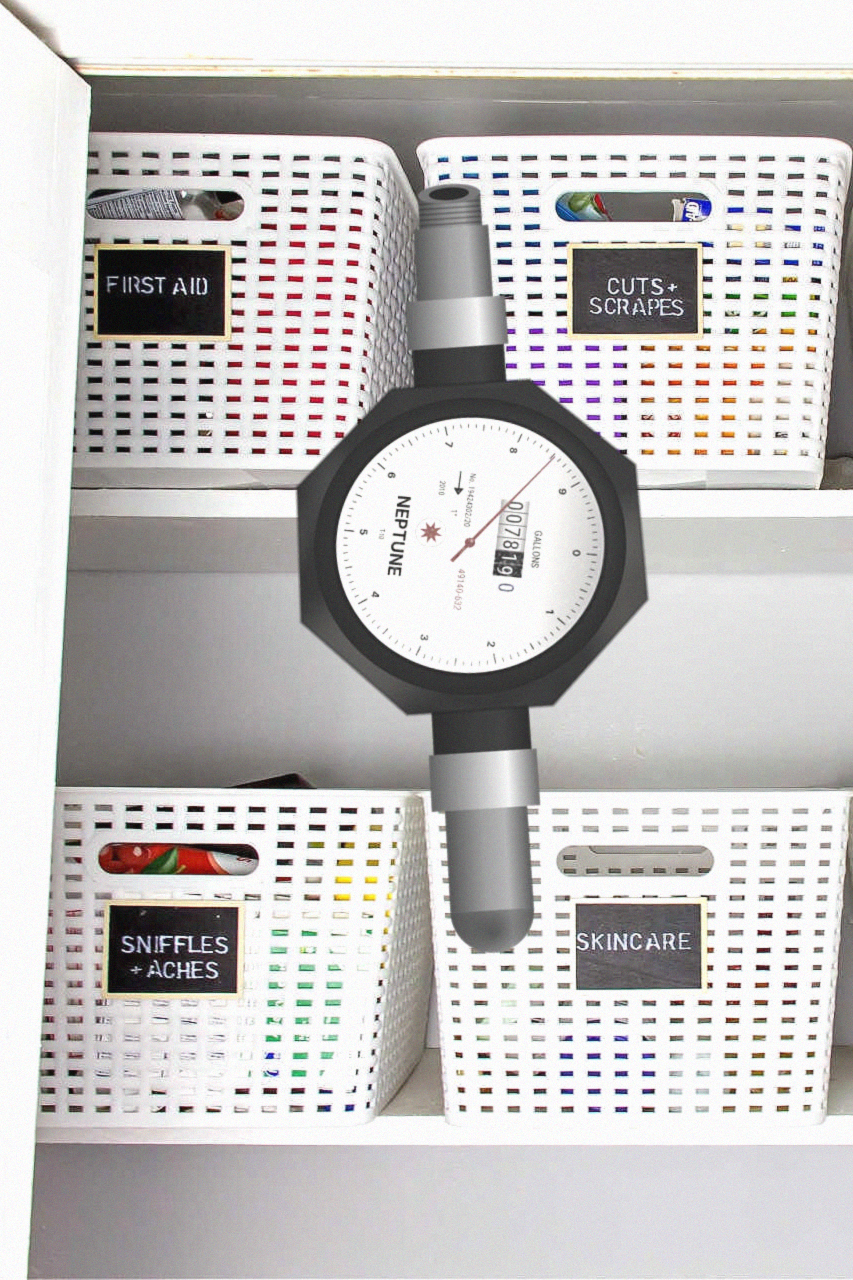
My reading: 78188.5,gal
